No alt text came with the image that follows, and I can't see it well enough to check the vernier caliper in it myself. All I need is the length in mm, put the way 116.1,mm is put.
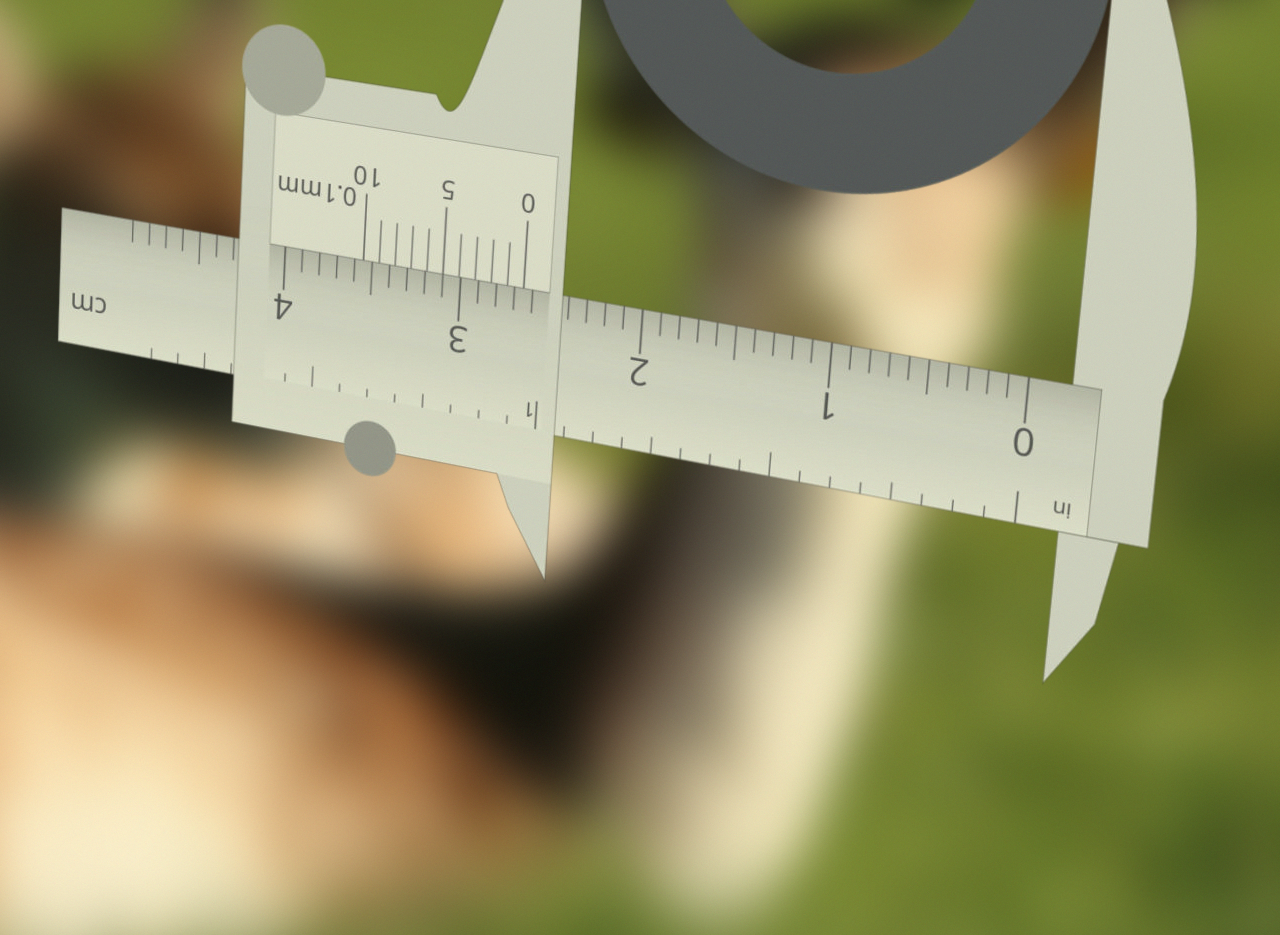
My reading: 26.5,mm
